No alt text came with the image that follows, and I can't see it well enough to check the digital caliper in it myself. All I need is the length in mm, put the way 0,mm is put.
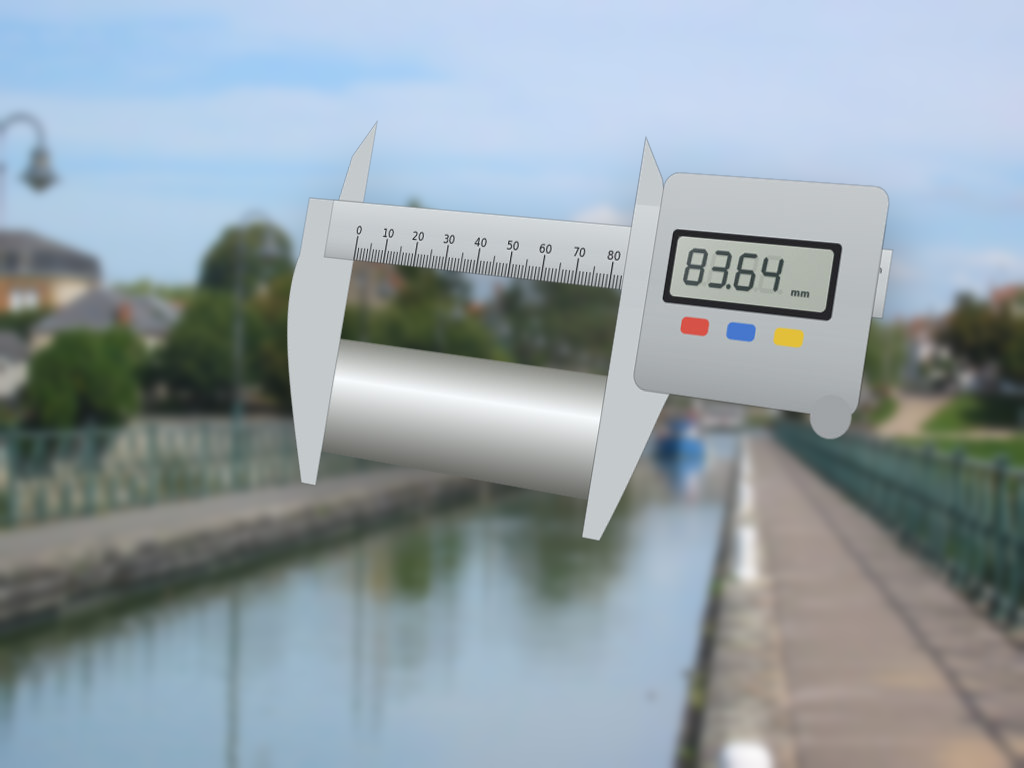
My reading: 83.64,mm
